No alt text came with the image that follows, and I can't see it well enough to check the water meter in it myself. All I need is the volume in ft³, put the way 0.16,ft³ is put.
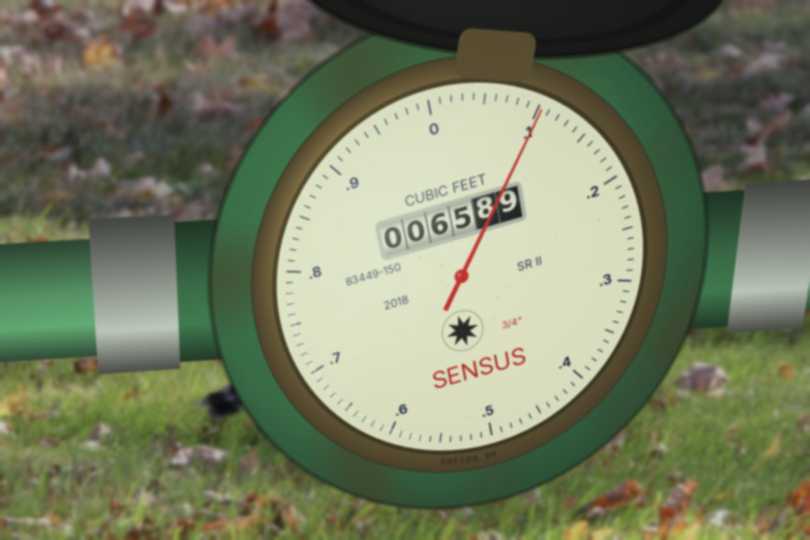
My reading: 6589.10,ft³
